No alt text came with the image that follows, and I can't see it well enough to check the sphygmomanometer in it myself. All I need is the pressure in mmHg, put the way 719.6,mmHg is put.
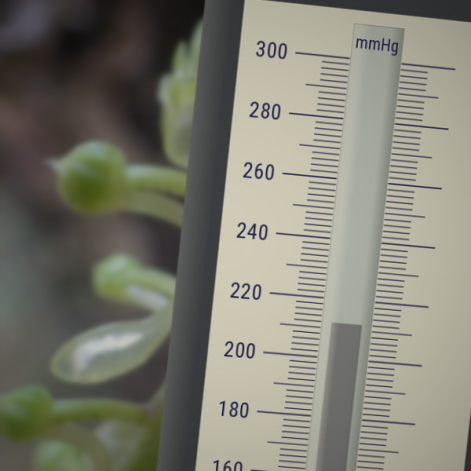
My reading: 212,mmHg
